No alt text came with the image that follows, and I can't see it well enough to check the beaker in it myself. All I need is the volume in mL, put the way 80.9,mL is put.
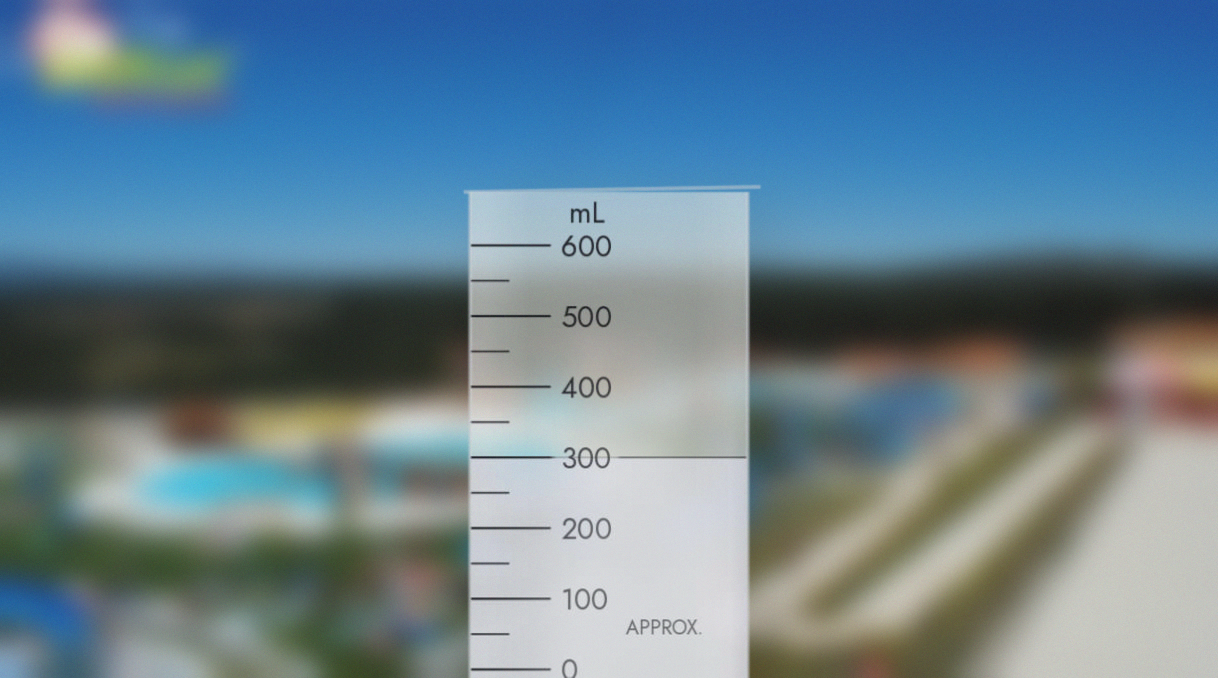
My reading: 300,mL
